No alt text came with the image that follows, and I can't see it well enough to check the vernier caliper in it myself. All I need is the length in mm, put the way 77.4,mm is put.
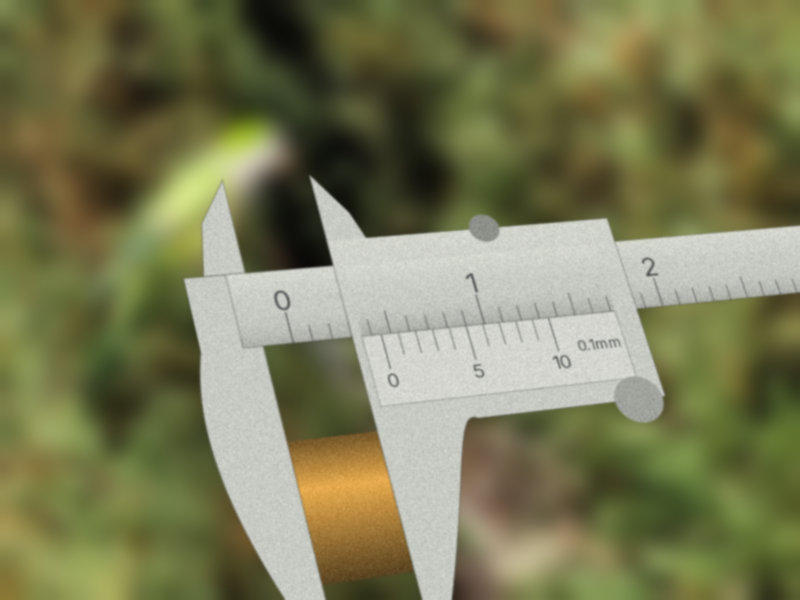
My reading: 4.5,mm
